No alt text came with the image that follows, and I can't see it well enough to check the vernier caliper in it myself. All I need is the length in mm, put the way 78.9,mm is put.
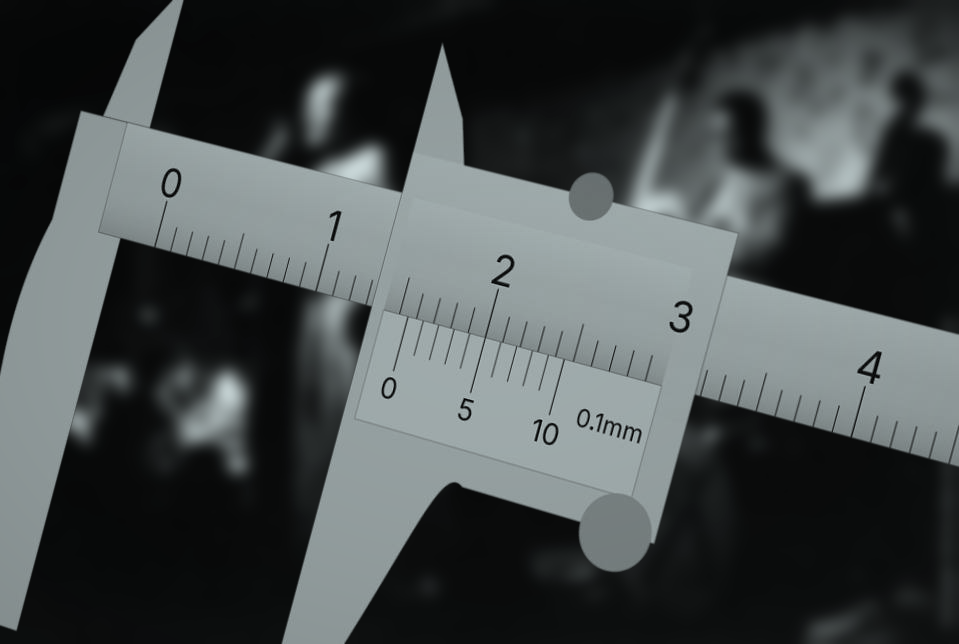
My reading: 15.5,mm
